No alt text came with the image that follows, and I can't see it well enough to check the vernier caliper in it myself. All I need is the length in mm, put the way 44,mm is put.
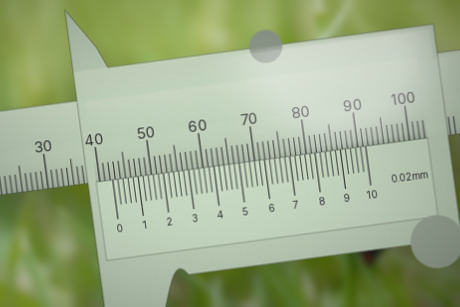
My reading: 42.5,mm
